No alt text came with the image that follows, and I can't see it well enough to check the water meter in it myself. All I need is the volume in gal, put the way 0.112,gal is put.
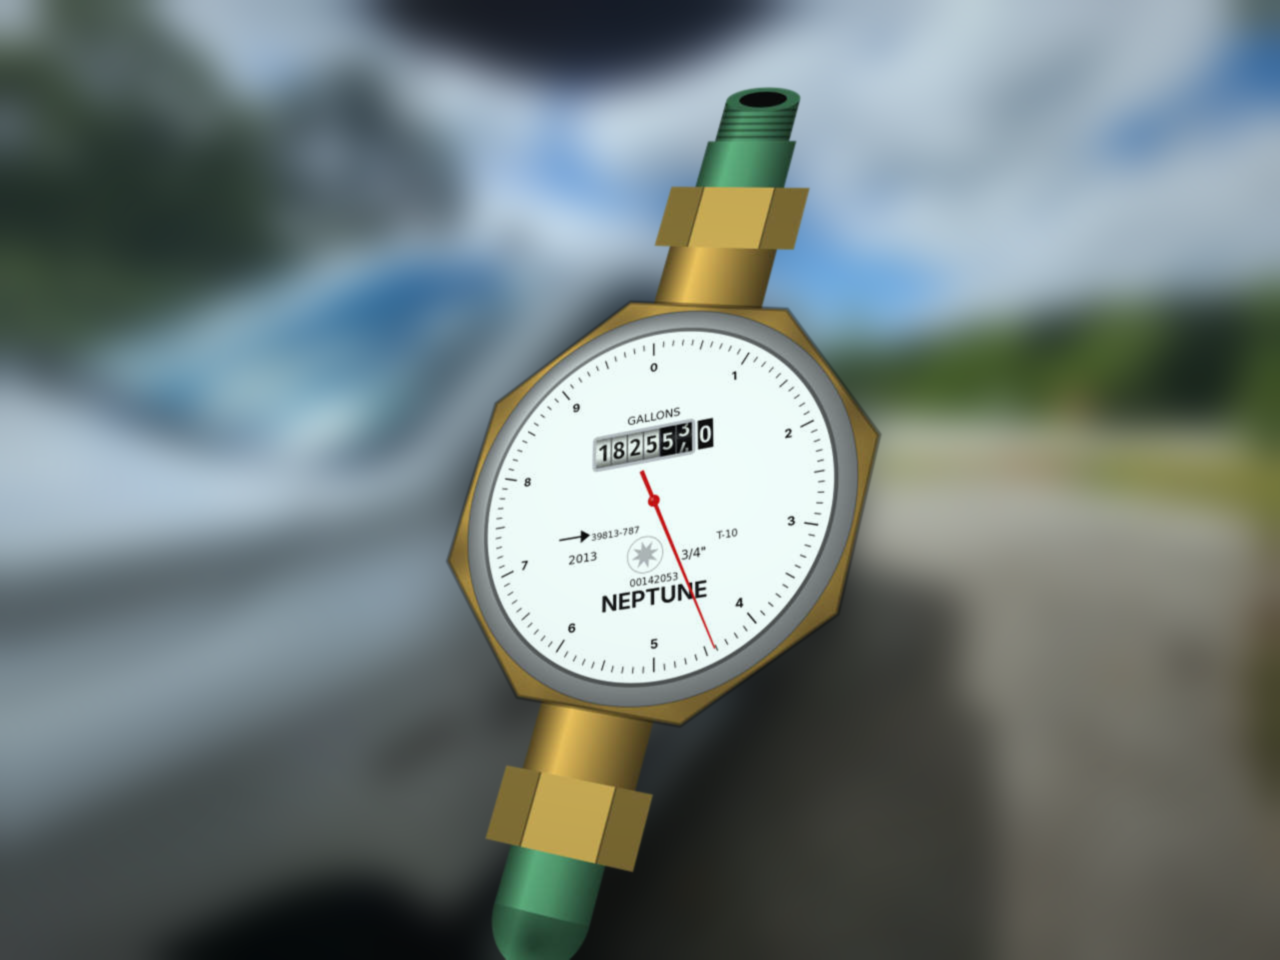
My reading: 1825534.4,gal
